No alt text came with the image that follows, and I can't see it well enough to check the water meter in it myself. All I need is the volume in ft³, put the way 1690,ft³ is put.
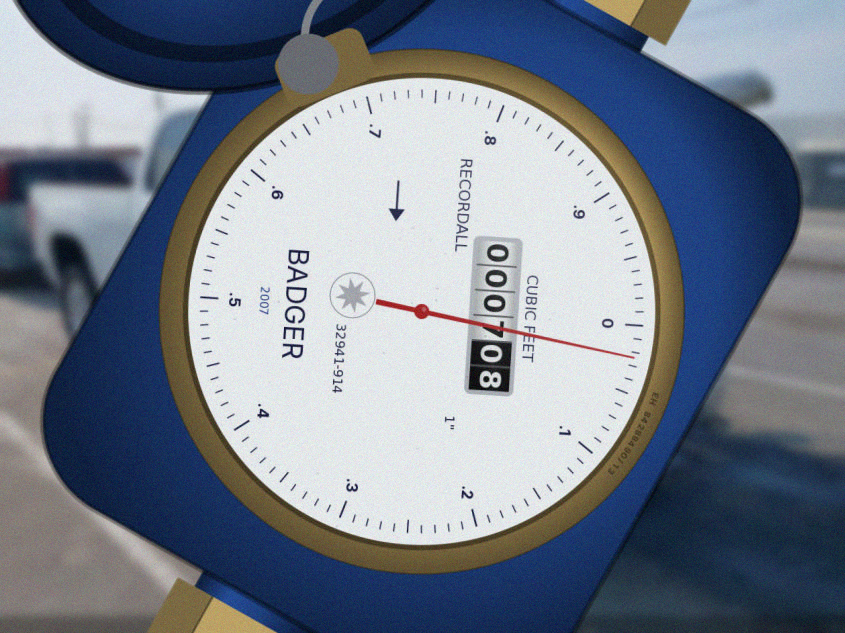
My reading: 708.02,ft³
